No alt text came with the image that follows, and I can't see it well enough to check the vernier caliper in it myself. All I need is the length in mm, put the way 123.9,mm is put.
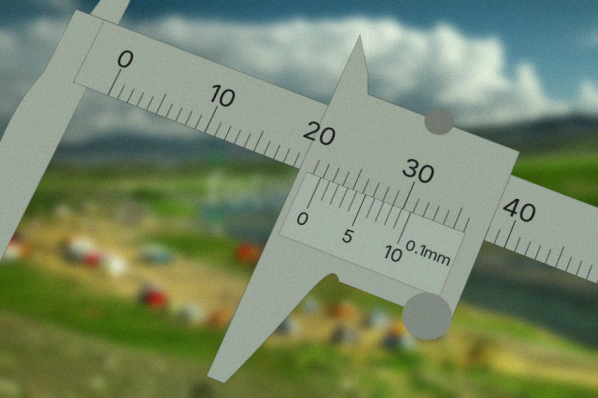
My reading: 21.8,mm
